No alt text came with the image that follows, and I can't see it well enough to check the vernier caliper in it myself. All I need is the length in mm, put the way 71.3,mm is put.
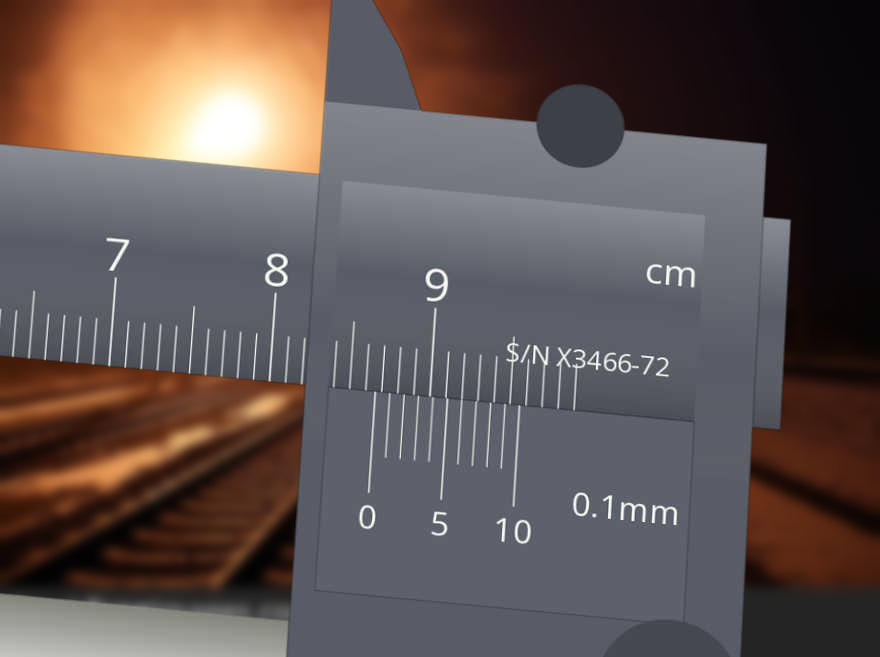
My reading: 86.6,mm
